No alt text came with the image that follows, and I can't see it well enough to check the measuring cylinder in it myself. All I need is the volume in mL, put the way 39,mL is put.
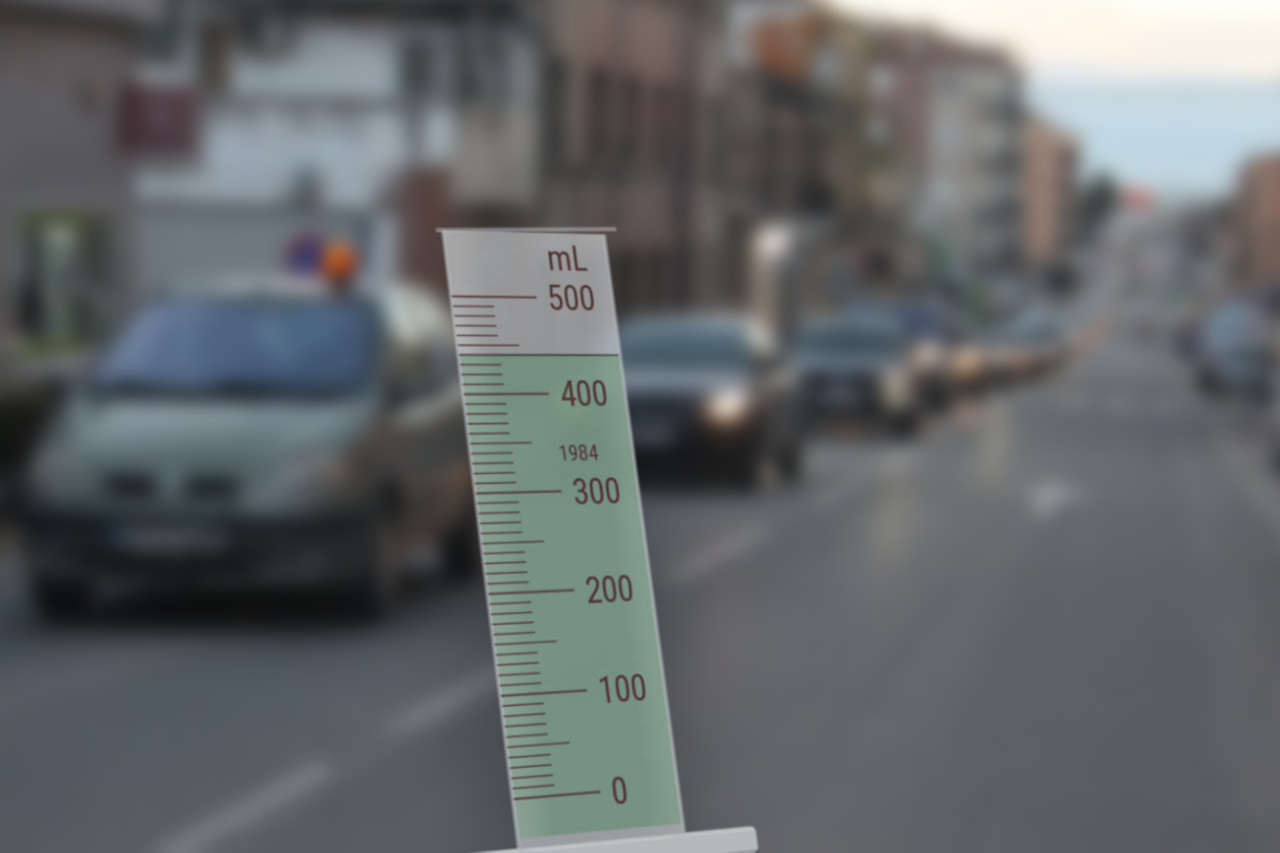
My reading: 440,mL
